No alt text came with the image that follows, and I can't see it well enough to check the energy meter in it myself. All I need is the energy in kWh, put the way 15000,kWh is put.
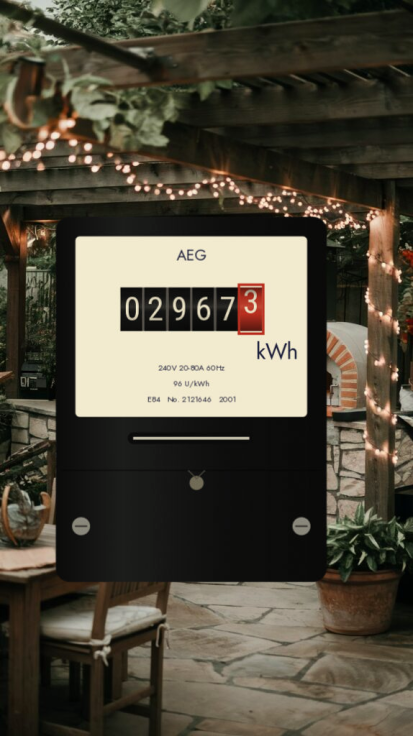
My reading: 2967.3,kWh
